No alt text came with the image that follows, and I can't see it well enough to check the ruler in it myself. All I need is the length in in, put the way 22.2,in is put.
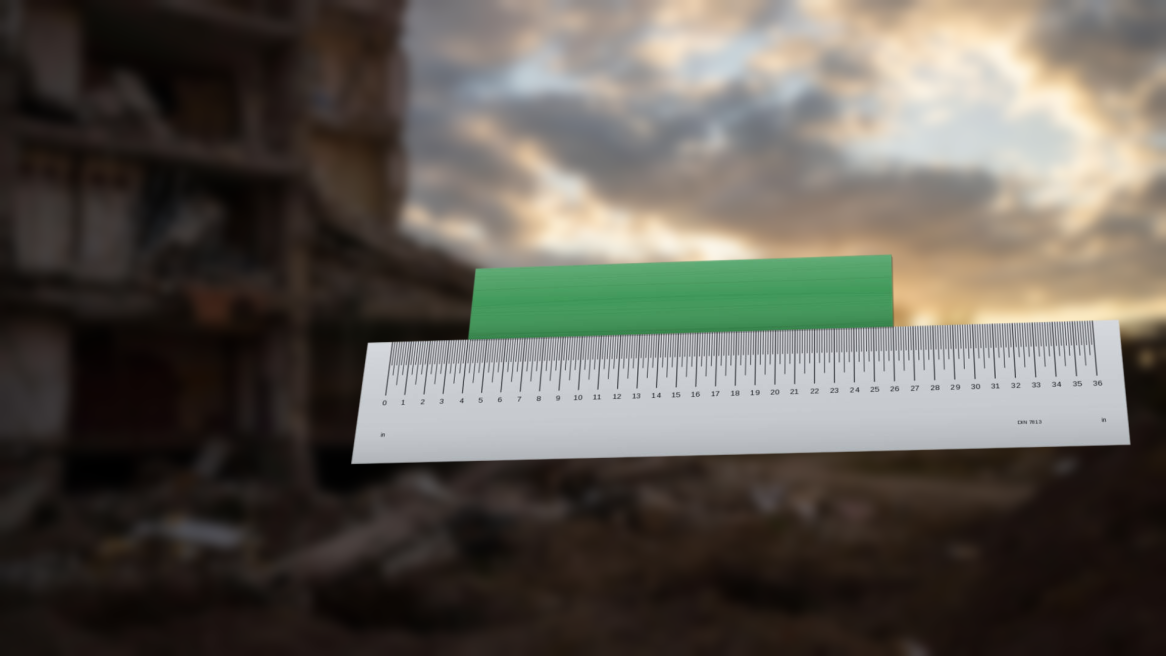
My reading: 22,in
